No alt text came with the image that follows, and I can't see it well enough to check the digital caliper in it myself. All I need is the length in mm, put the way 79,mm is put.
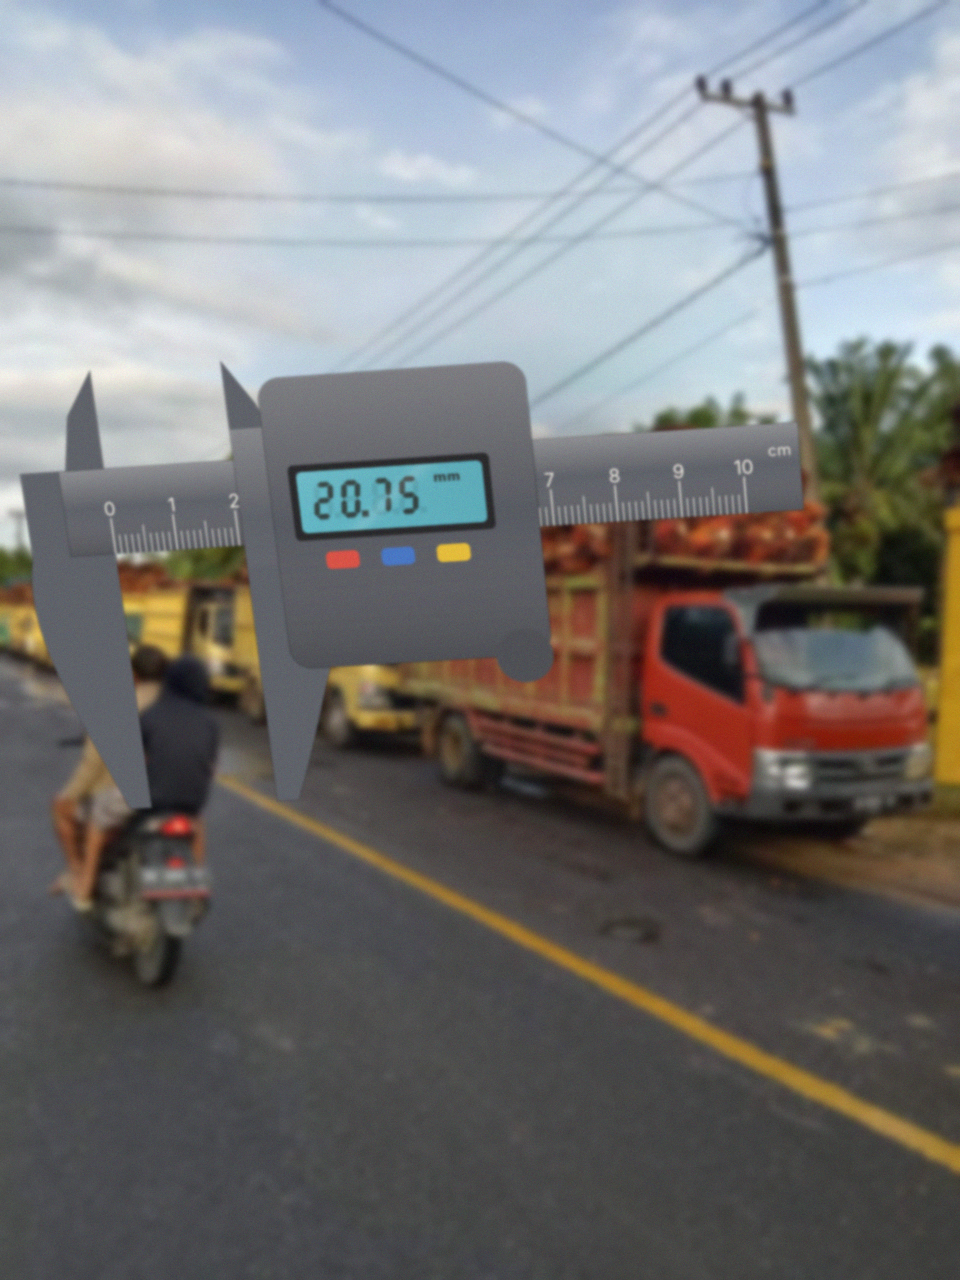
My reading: 20.75,mm
